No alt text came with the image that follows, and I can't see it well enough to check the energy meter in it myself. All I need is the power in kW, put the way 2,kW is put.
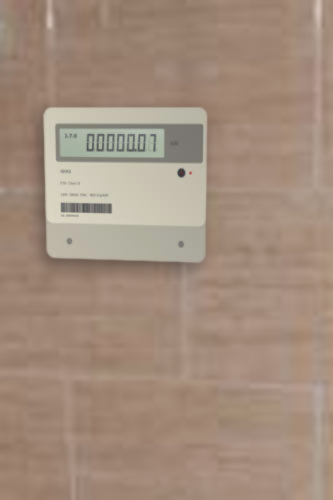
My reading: 0.07,kW
